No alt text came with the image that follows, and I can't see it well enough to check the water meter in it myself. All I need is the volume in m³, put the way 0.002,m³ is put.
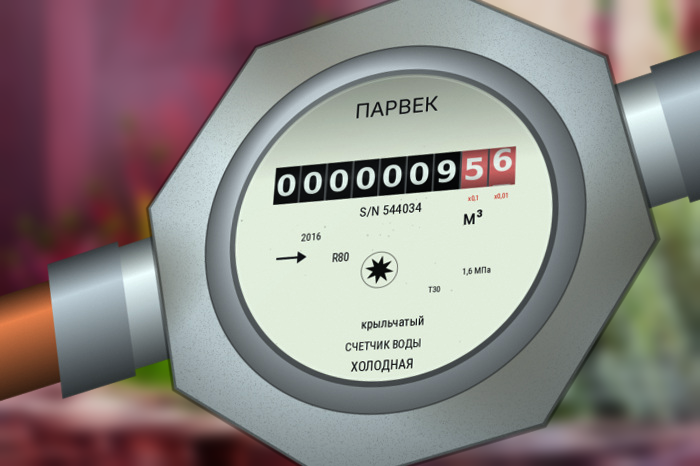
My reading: 9.56,m³
